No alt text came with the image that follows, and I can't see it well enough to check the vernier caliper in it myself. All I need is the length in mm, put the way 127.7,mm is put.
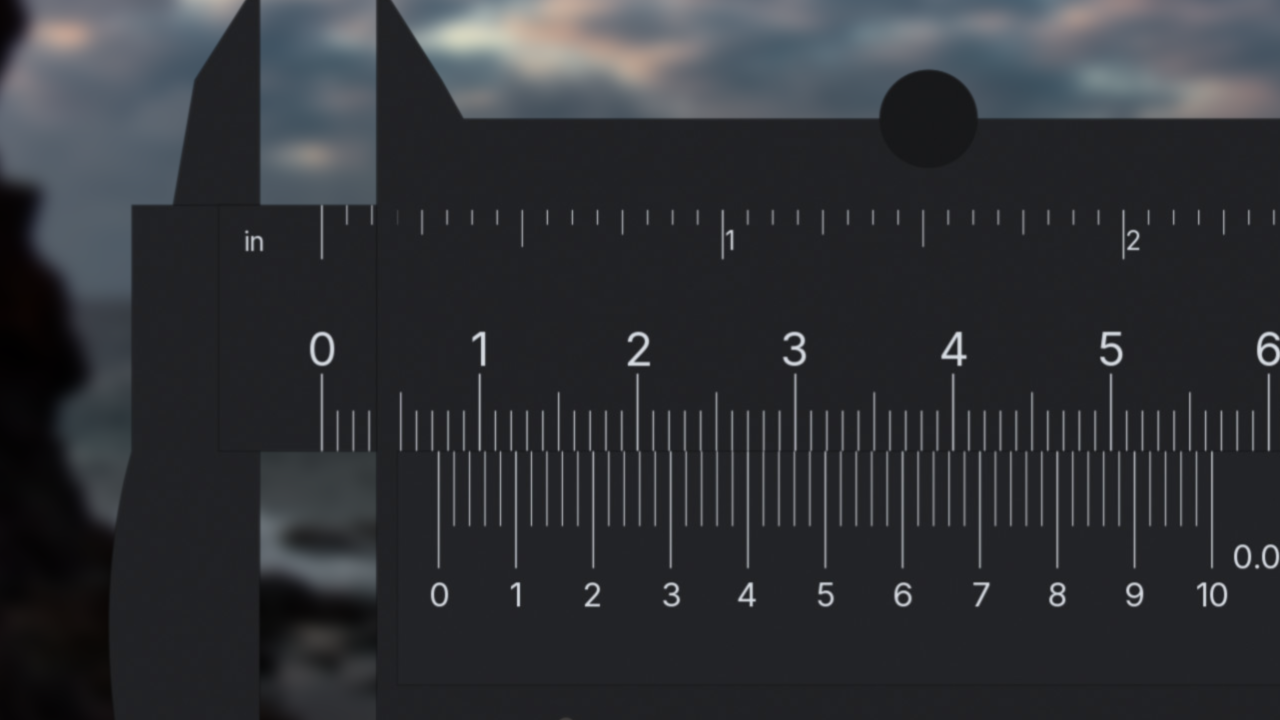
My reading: 7.4,mm
